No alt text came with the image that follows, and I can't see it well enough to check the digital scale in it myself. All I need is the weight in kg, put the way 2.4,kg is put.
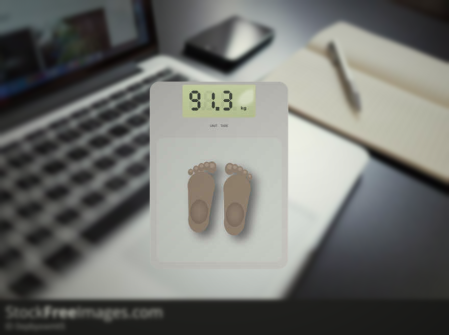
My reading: 91.3,kg
